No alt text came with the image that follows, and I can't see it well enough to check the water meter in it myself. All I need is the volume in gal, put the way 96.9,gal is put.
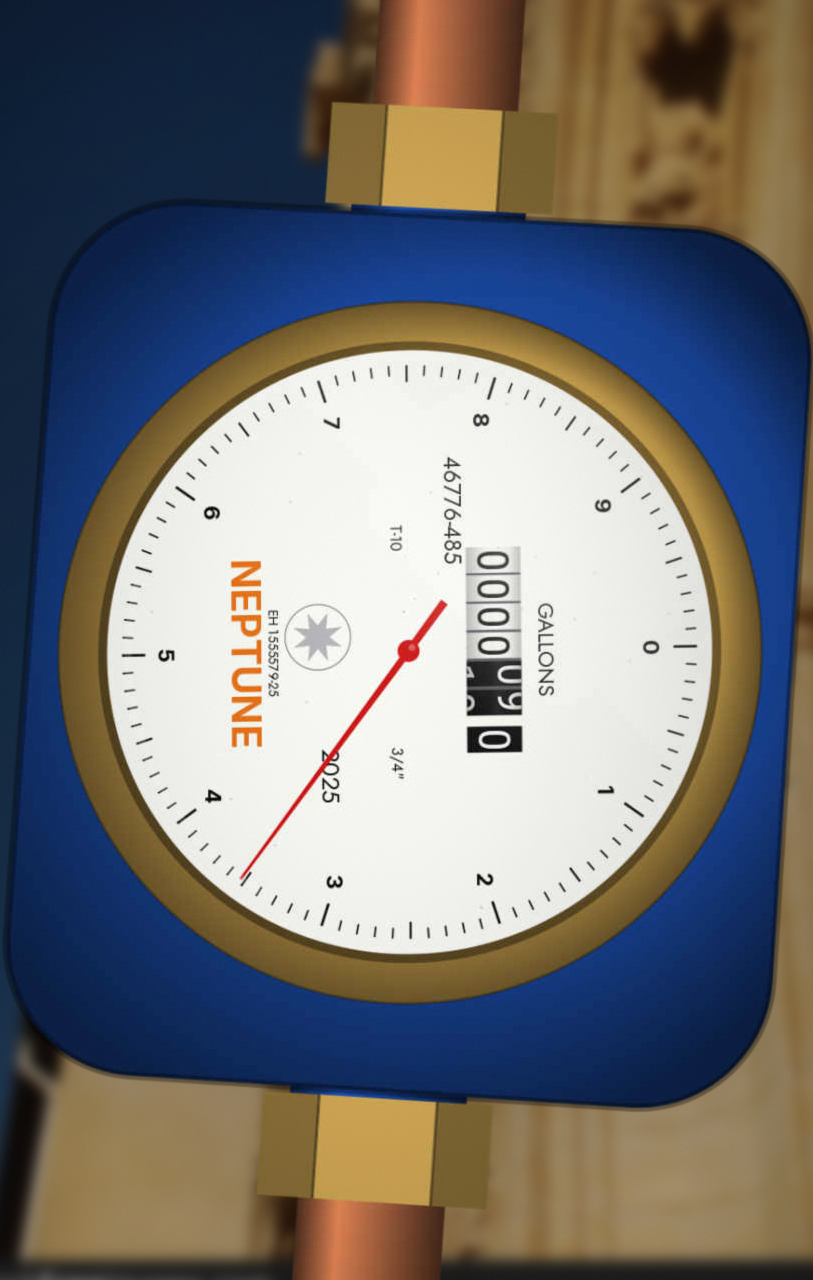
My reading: 93.5,gal
